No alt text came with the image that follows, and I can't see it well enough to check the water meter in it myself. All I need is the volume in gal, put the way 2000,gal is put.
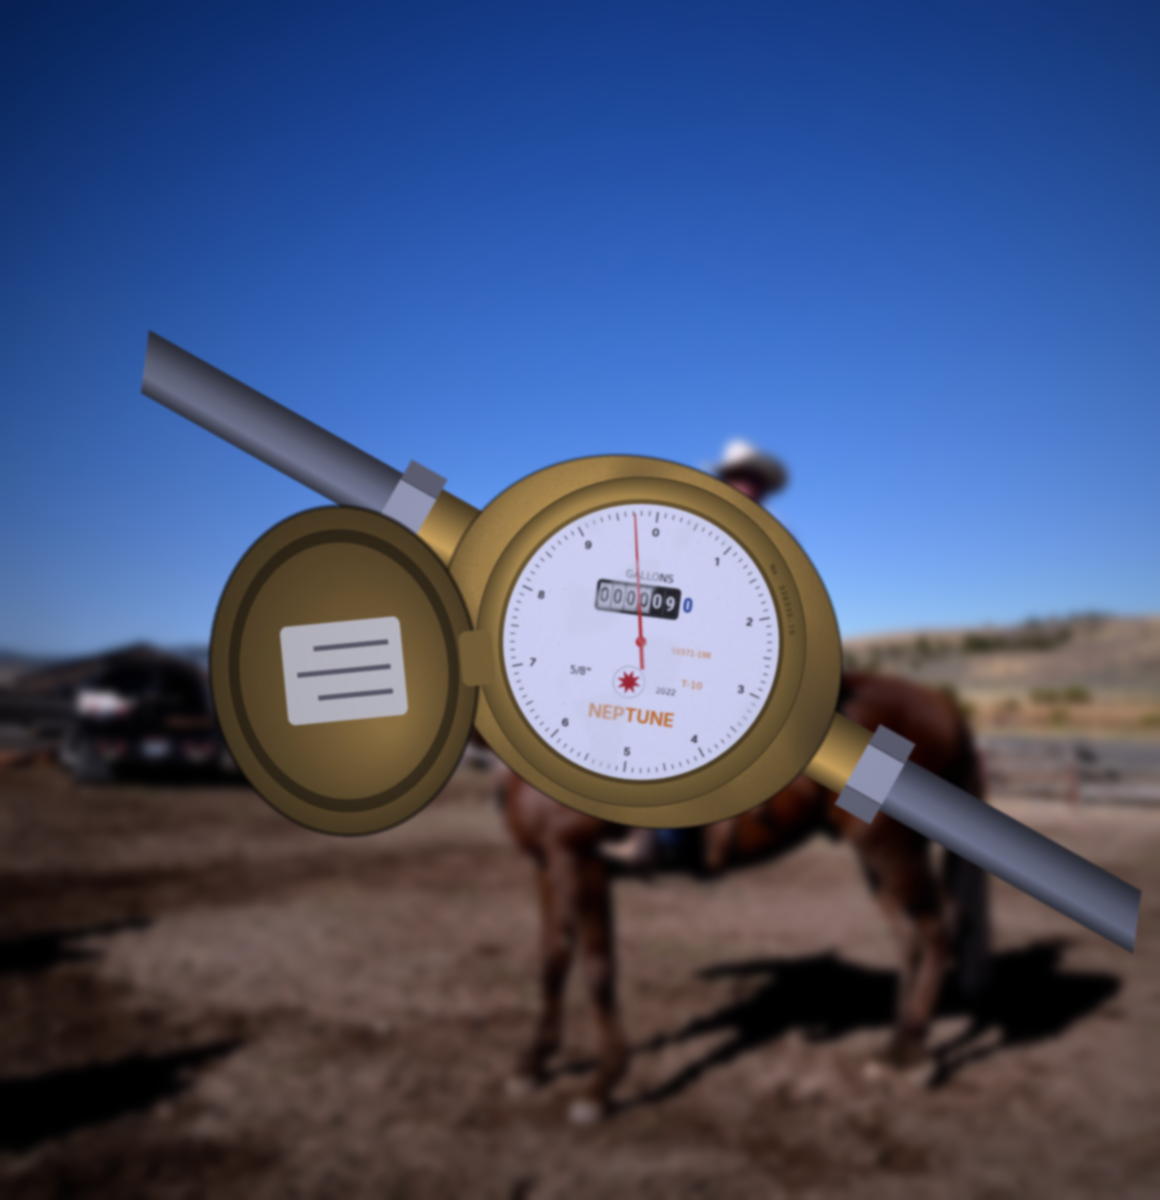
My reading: 89.7,gal
